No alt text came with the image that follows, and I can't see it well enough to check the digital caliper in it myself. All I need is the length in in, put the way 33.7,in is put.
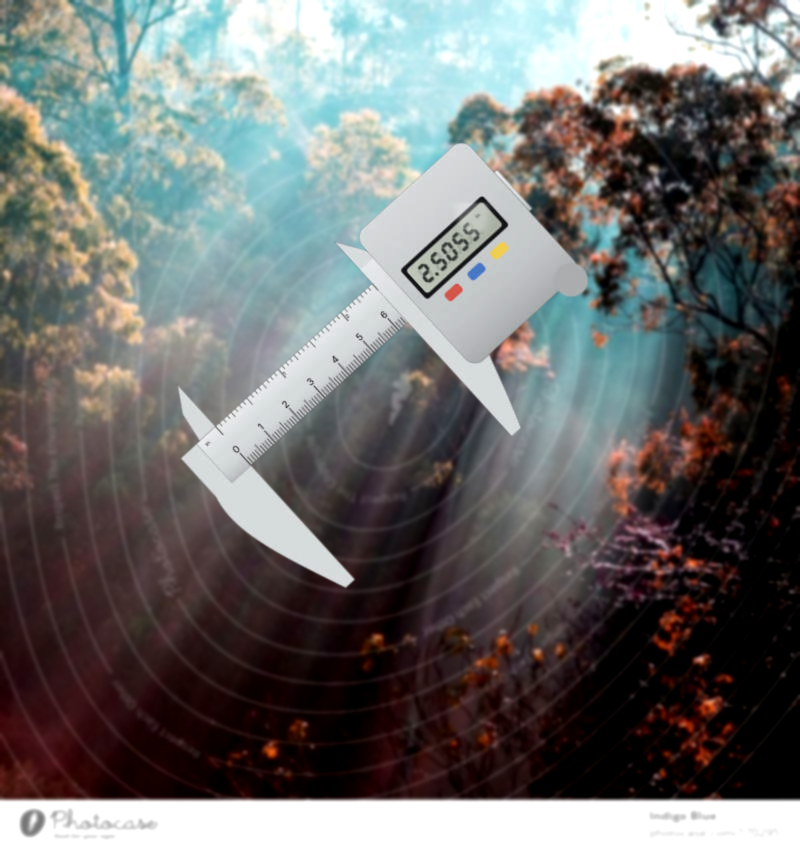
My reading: 2.5055,in
